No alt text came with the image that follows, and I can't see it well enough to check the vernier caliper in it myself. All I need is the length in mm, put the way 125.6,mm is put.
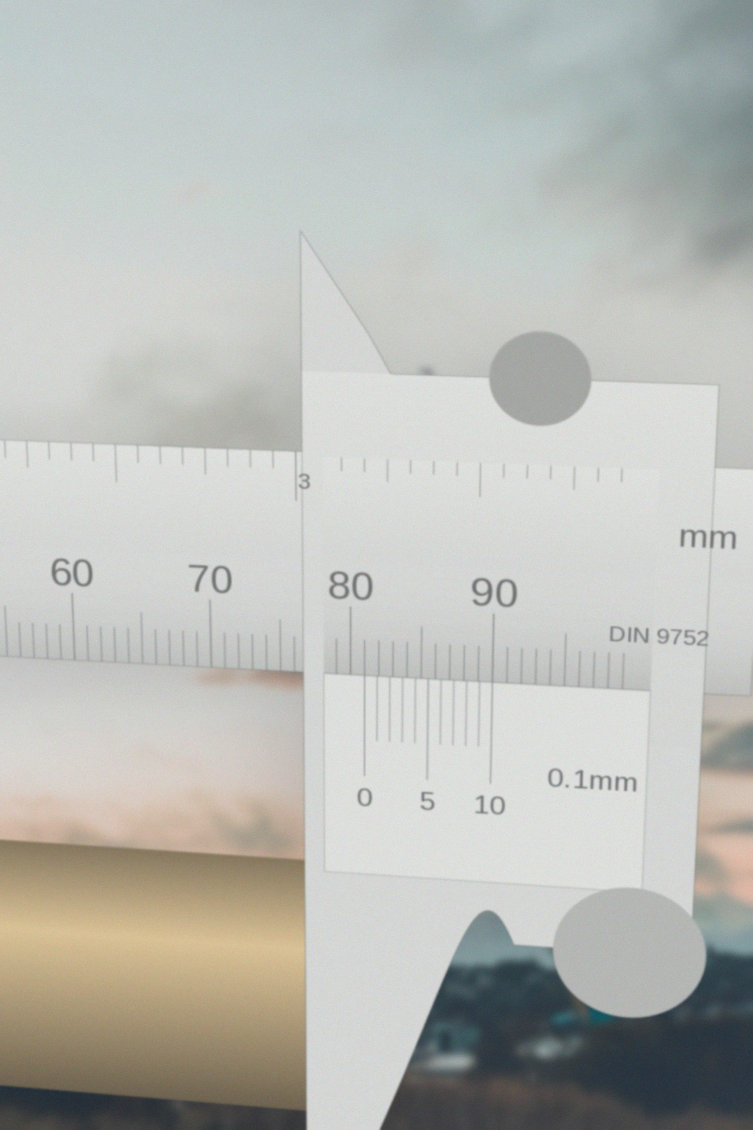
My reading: 81.0,mm
